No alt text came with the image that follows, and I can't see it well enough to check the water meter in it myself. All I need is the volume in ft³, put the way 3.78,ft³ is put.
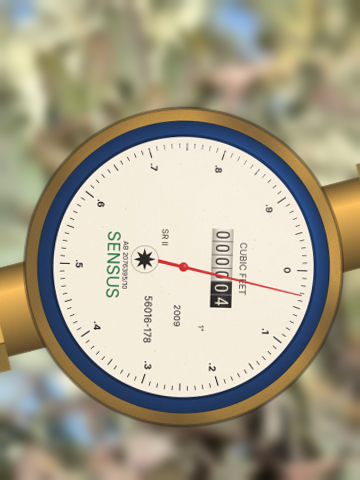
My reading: 4.03,ft³
